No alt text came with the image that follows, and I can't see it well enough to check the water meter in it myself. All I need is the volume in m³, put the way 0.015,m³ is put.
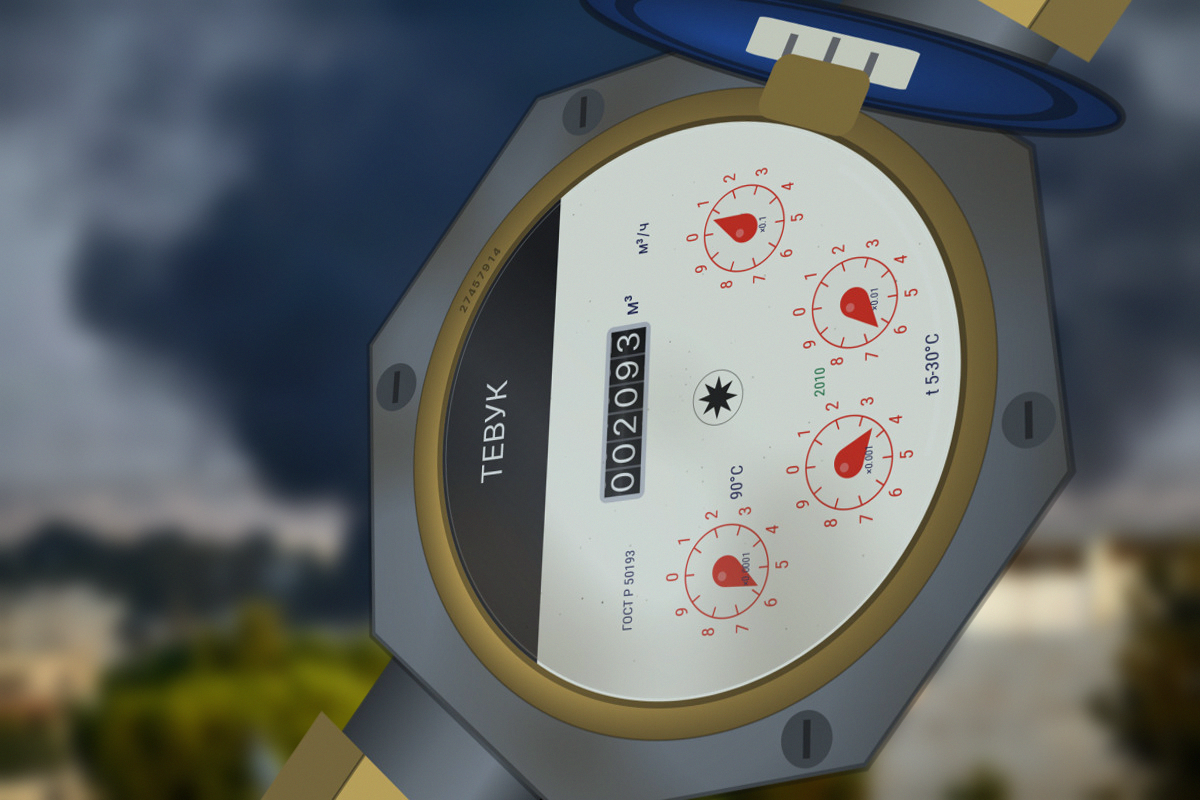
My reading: 2093.0635,m³
